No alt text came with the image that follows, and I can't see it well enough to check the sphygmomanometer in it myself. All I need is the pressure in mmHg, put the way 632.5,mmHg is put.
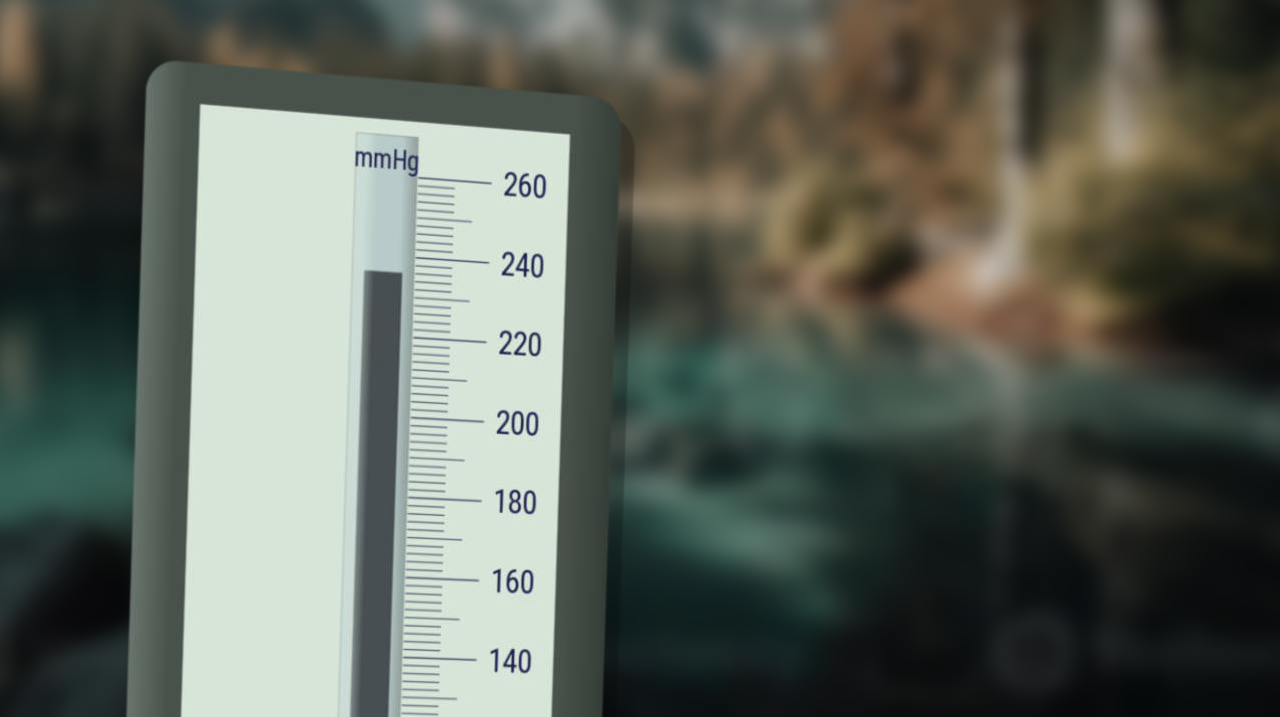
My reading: 236,mmHg
